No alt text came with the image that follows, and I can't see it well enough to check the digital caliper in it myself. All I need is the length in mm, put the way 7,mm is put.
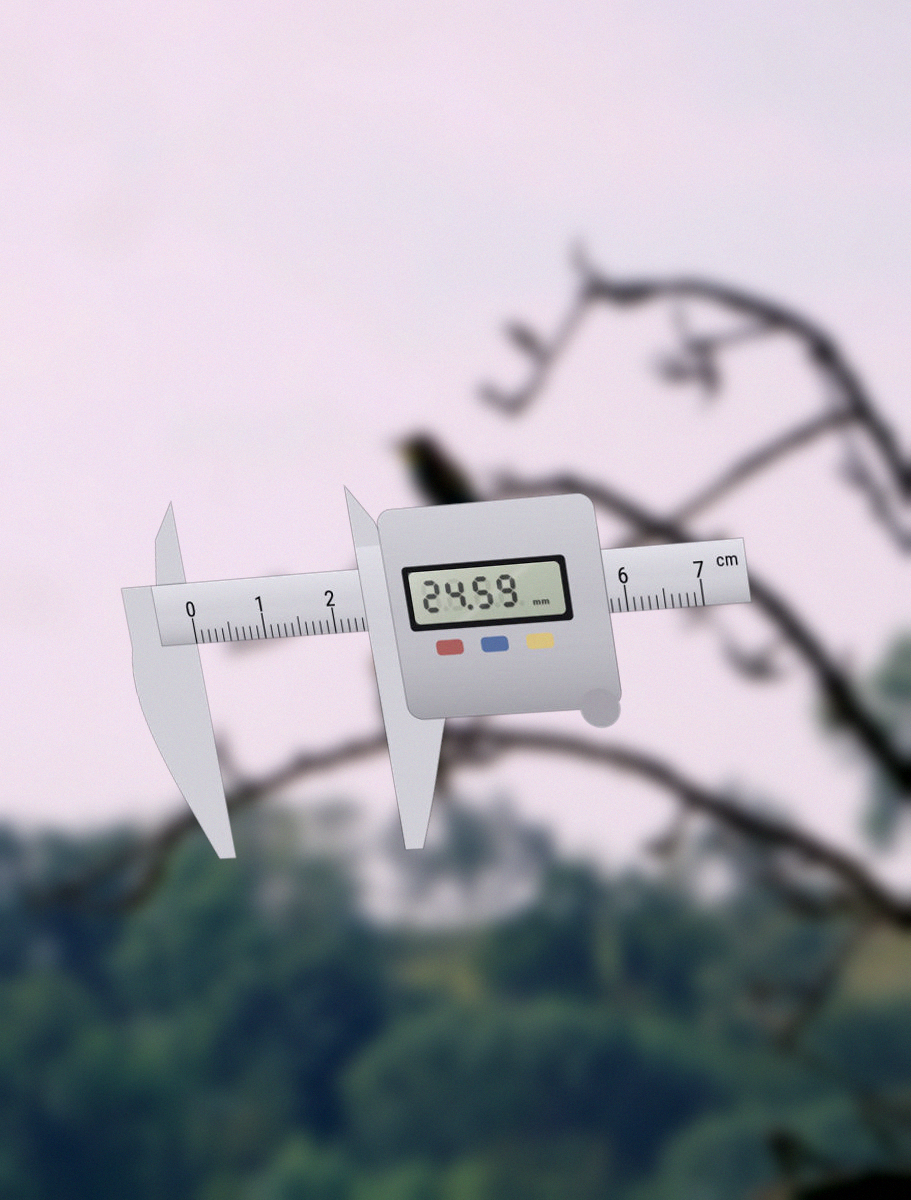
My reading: 24.59,mm
